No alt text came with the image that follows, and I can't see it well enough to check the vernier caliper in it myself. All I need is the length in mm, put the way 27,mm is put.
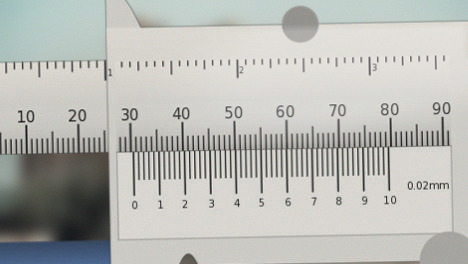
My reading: 30.5,mm
